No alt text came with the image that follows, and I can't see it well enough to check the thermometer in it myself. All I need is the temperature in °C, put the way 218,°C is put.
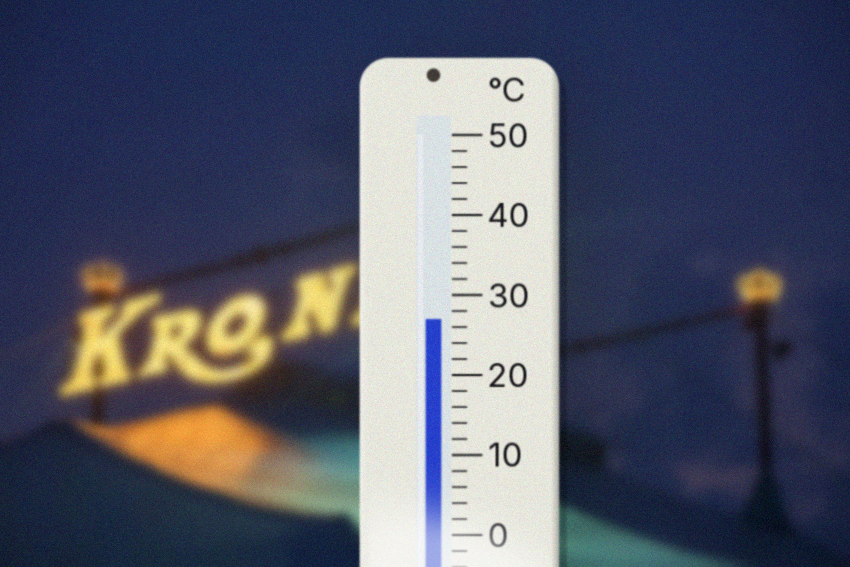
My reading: 27,°C
